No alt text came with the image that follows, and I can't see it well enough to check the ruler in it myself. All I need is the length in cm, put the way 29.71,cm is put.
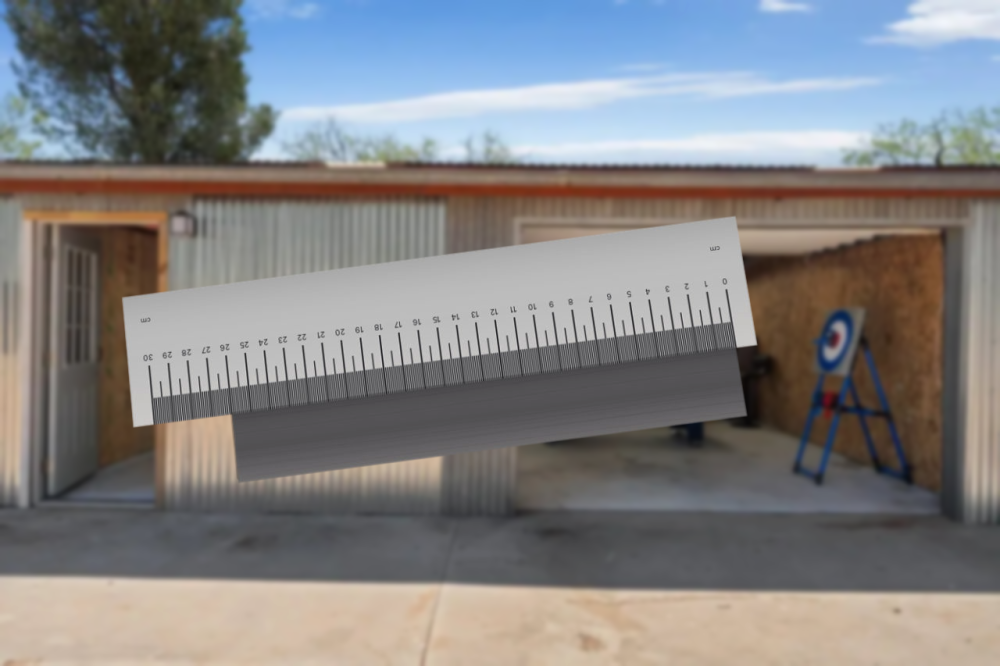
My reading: 26,cm
